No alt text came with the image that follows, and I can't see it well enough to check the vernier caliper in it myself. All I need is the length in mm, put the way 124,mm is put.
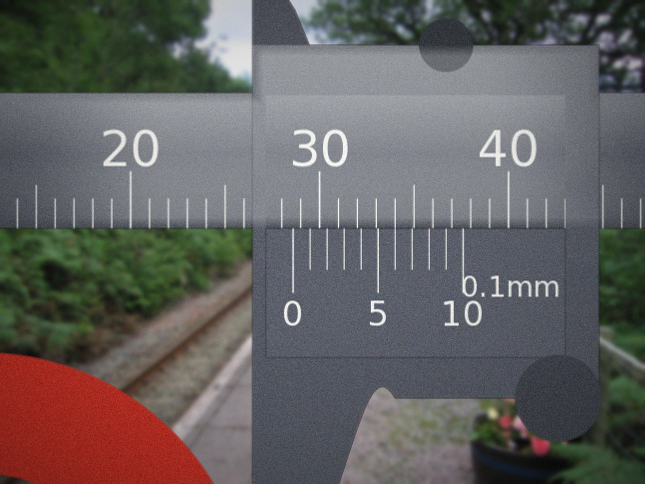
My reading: 28.6,mm
